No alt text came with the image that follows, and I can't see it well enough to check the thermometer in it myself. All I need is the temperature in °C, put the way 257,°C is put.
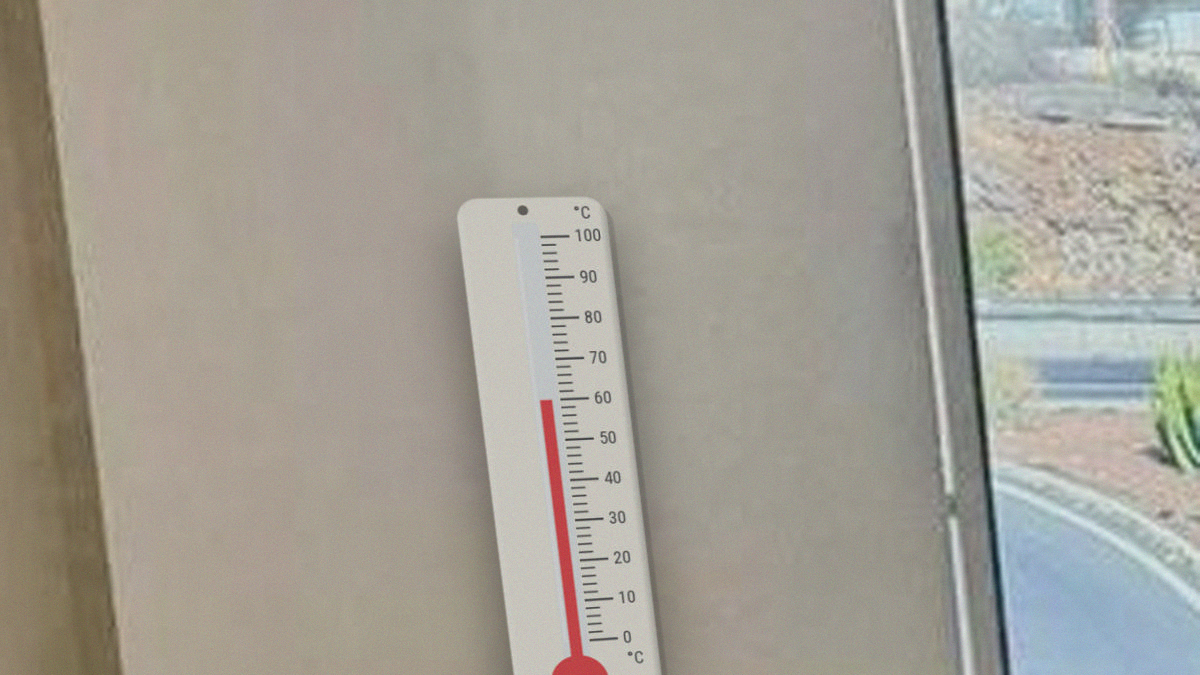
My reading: 60,°C
